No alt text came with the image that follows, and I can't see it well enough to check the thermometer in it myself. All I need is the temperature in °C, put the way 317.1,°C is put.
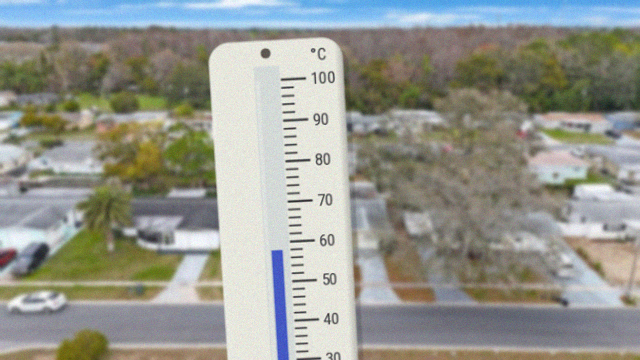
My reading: 58,°C
